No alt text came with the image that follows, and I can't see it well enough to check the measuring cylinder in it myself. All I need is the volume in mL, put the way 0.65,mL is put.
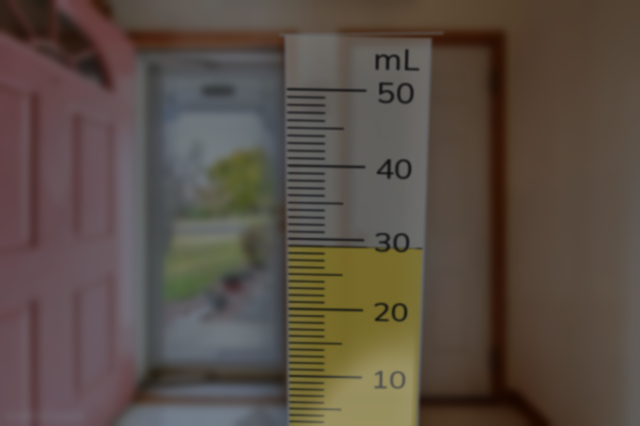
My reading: 29,mL
